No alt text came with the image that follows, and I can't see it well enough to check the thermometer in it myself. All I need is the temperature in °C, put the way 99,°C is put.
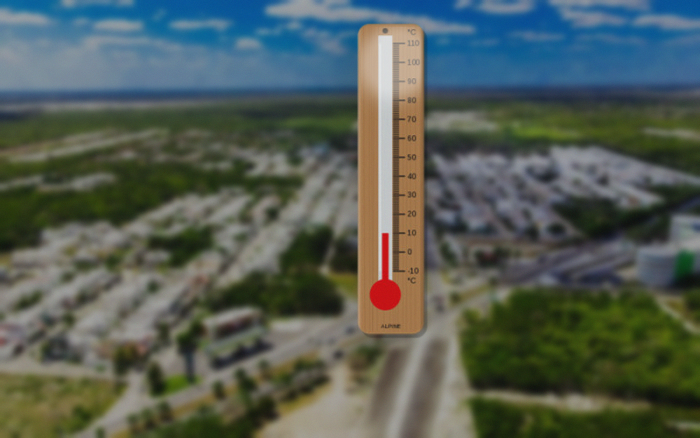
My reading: 10,°C
